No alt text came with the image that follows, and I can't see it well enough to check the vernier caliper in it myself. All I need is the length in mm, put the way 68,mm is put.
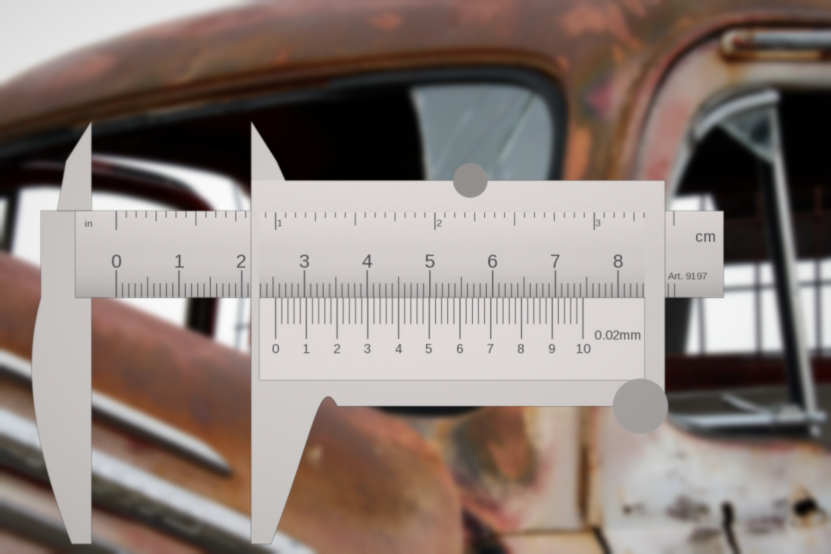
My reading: 25.4,mm
